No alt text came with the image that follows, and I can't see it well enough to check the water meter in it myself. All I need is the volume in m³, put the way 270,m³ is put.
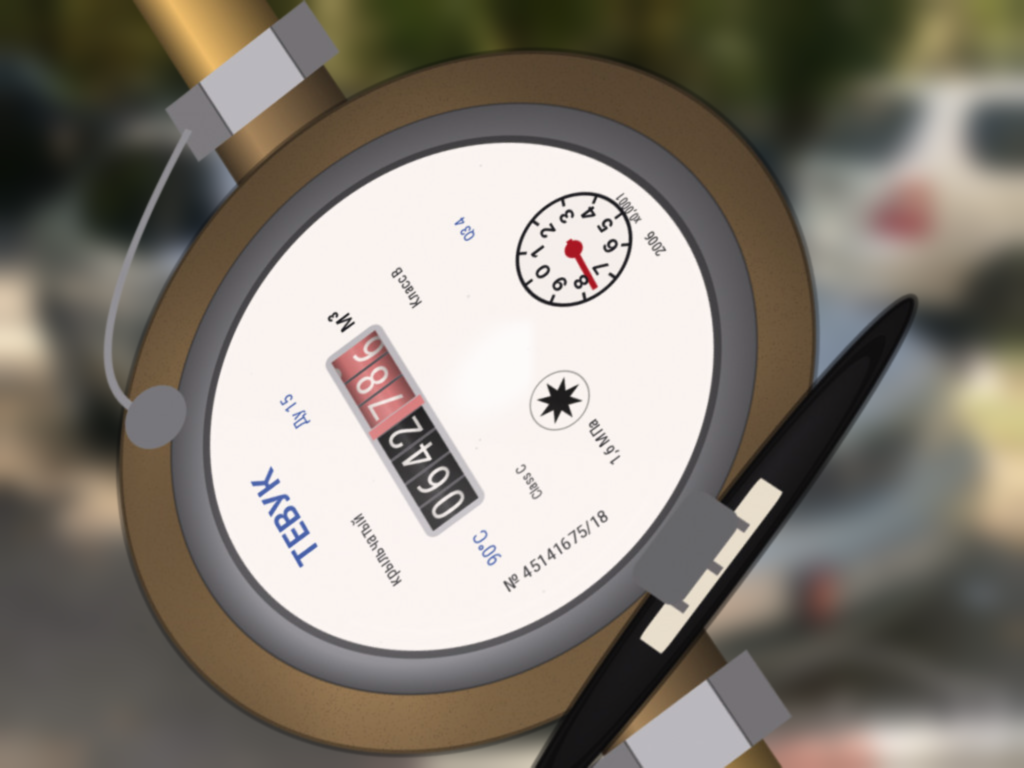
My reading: 642.7857,m³
